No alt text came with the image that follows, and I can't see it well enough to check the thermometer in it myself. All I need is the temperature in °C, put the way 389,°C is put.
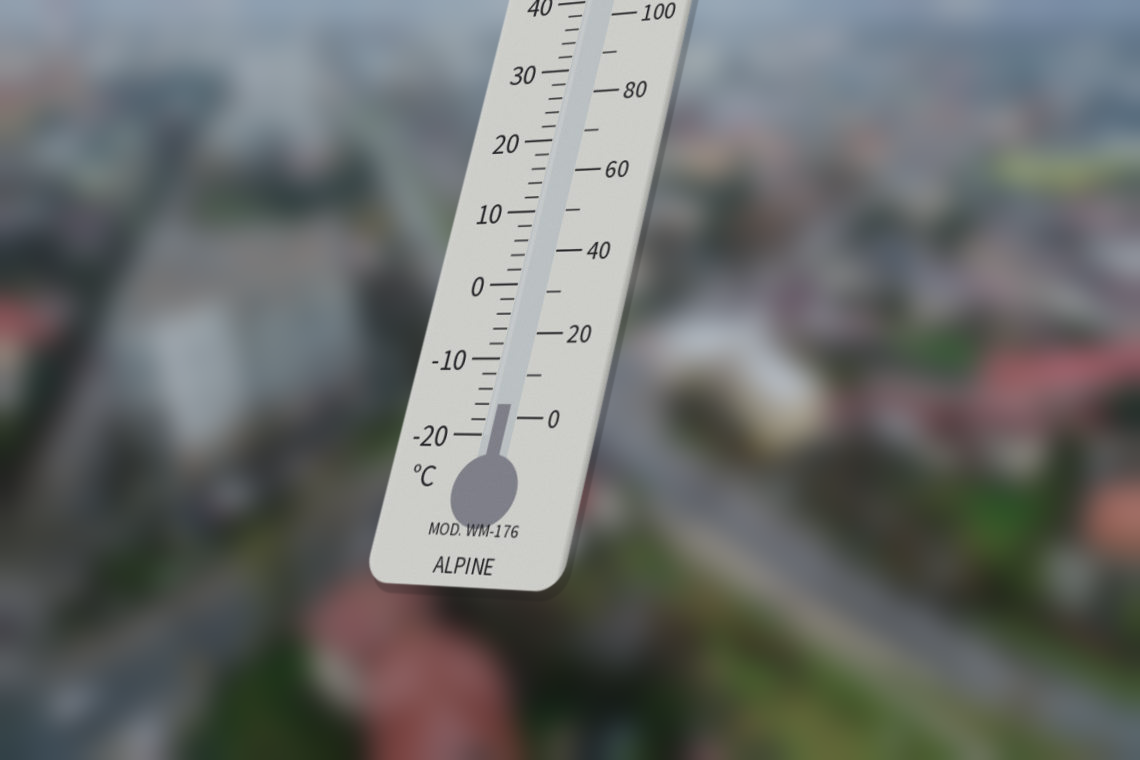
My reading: -16,°C
